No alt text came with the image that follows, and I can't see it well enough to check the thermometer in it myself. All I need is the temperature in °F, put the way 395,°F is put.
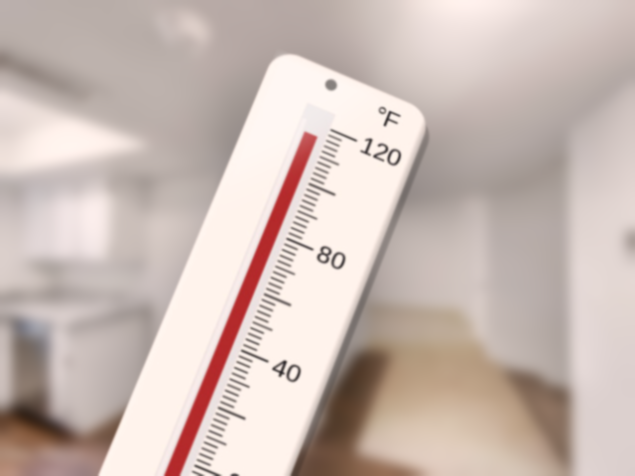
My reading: 116,°F
